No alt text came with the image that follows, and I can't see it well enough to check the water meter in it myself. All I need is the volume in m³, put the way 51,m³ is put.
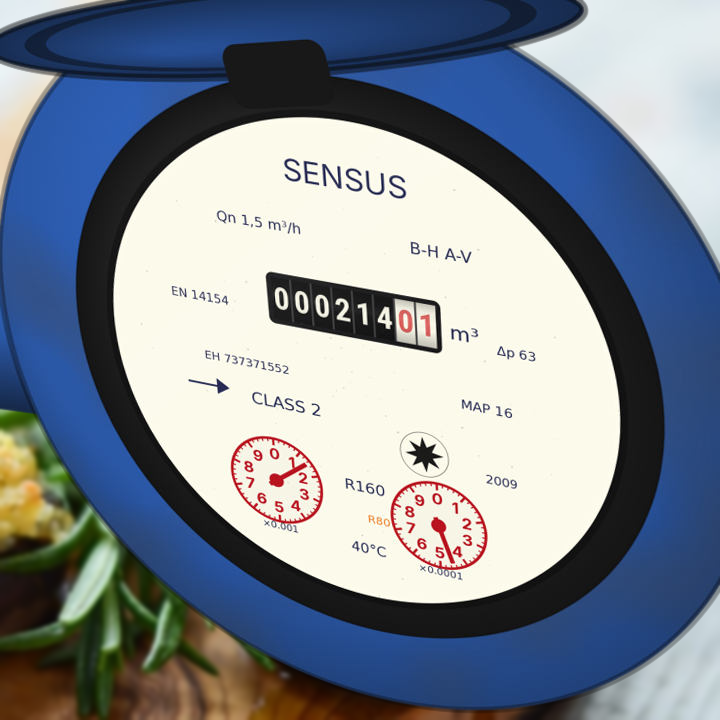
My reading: 214.0114,m³
